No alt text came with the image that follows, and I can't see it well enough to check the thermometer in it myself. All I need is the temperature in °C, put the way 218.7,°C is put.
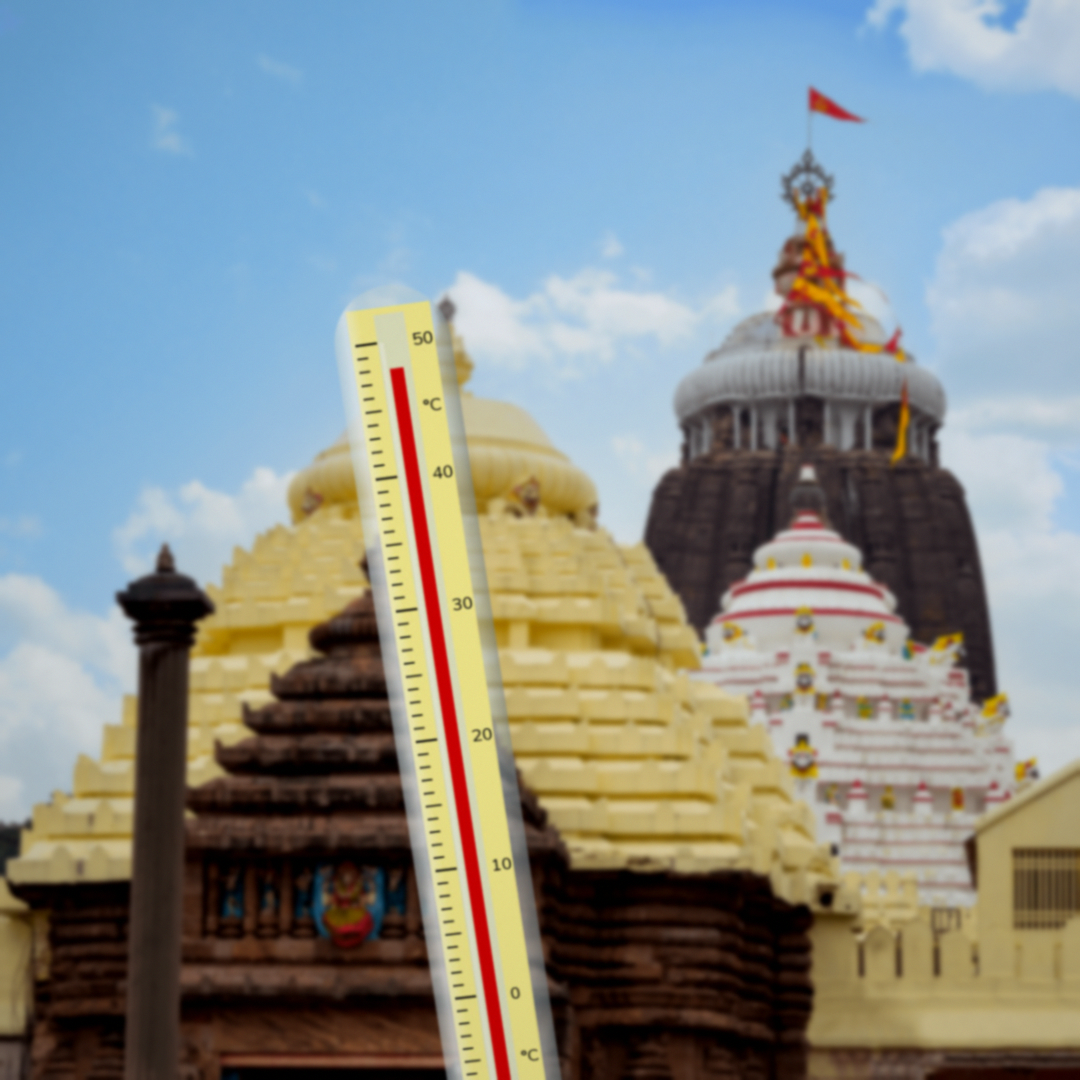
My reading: 48,°C
